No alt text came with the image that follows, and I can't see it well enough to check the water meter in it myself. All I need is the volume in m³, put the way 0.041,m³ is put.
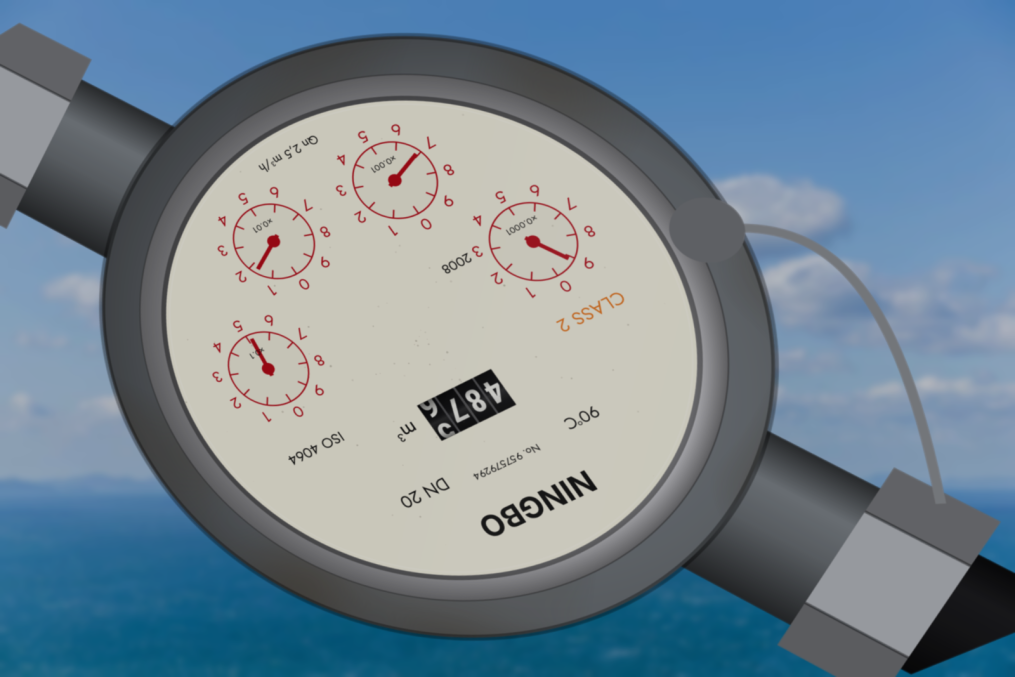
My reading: 4875.5169,m³
